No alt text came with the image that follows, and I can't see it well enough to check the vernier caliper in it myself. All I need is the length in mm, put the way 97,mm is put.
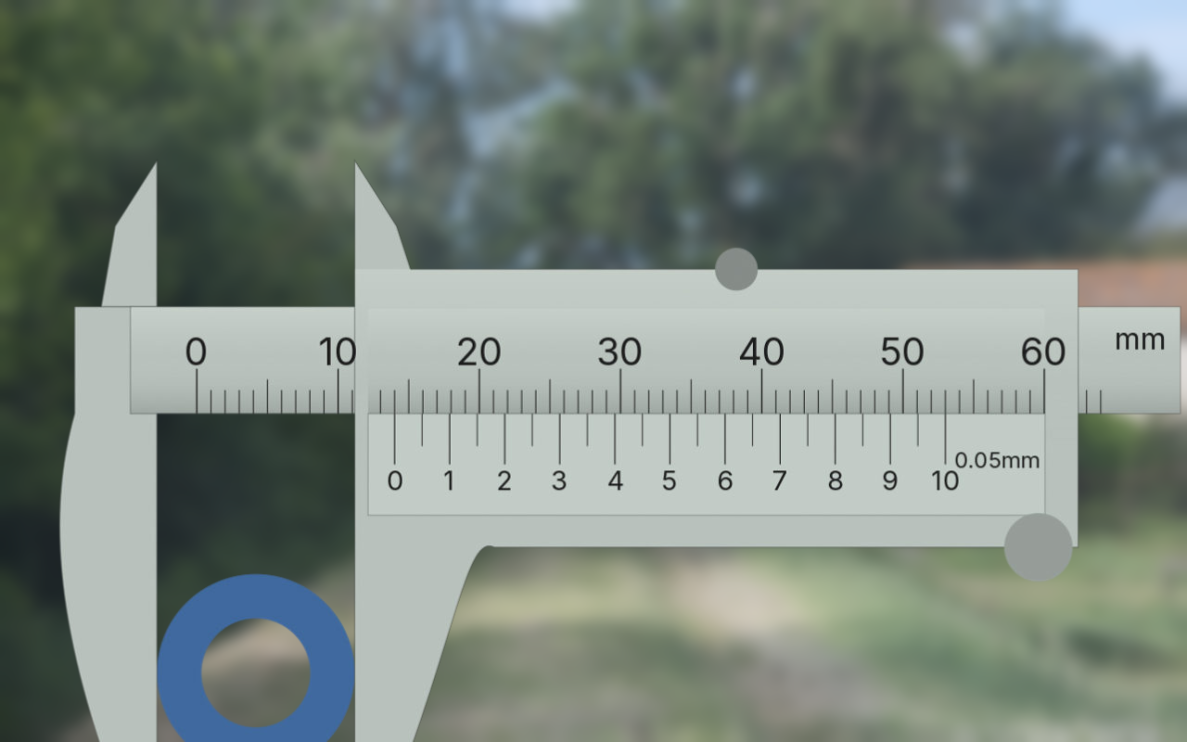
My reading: 14.0,mm
